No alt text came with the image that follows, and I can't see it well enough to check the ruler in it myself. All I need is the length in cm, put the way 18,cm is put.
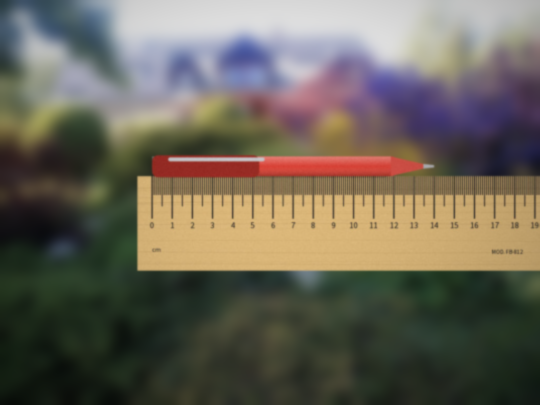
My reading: 14,cm
